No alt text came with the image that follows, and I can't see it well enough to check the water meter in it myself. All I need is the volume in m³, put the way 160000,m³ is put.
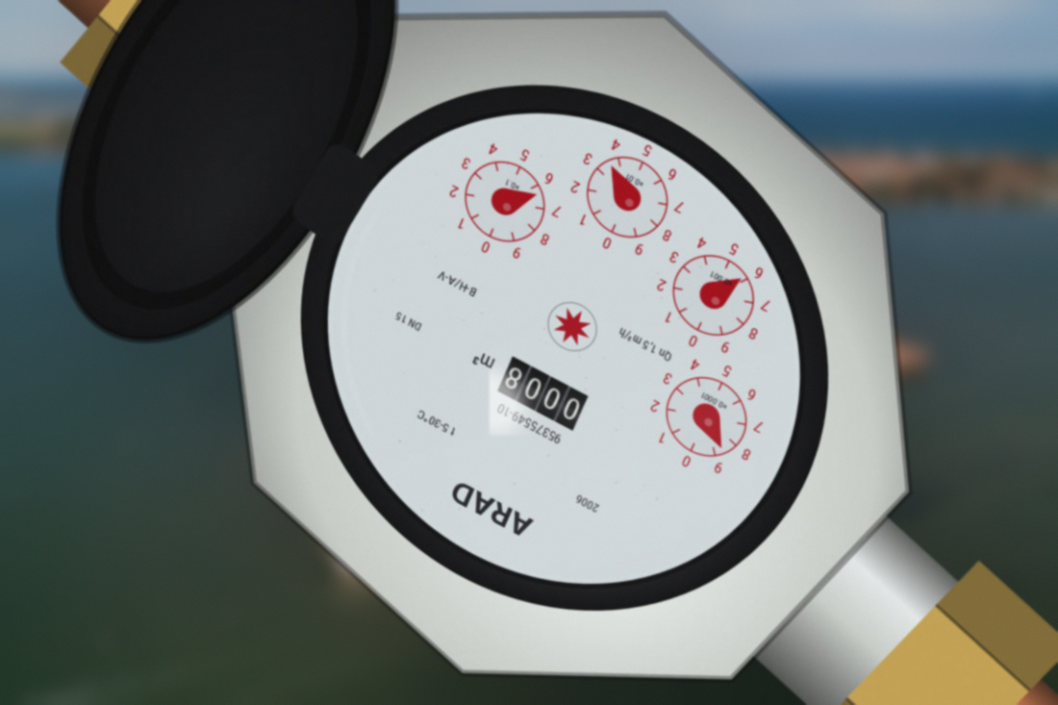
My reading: 8.6358,m³
